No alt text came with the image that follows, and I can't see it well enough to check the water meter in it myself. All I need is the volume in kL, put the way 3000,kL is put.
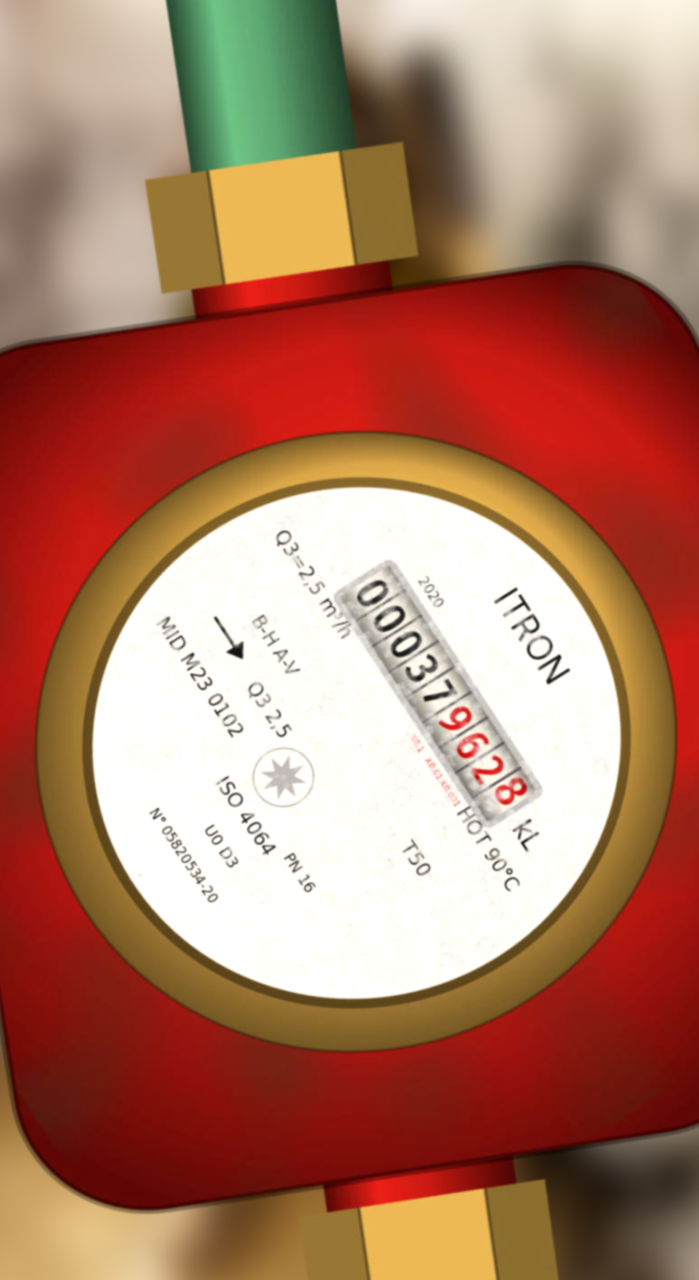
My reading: 37.9628,kL
